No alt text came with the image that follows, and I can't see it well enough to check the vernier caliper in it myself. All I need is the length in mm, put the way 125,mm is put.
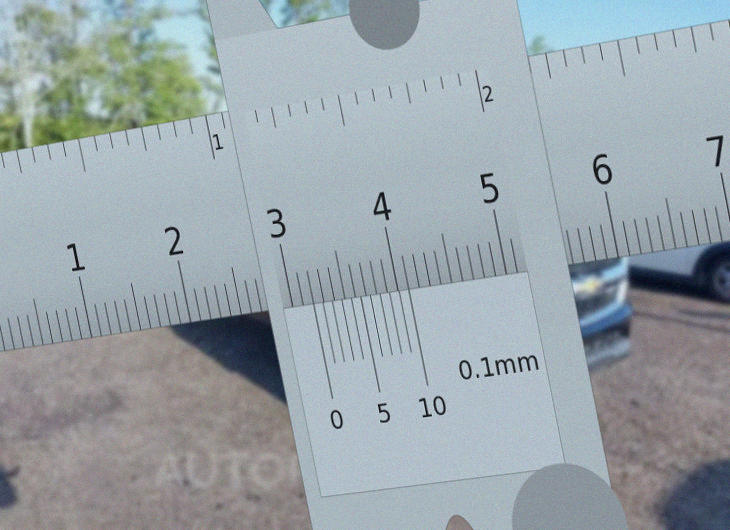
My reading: 32.0,mm
